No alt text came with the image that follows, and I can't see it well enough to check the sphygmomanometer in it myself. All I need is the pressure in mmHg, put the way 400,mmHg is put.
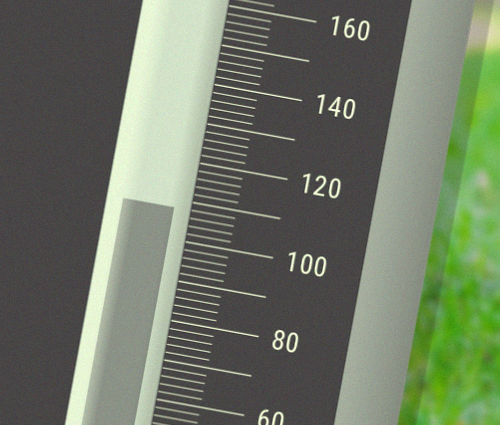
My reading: 108,mmHg
